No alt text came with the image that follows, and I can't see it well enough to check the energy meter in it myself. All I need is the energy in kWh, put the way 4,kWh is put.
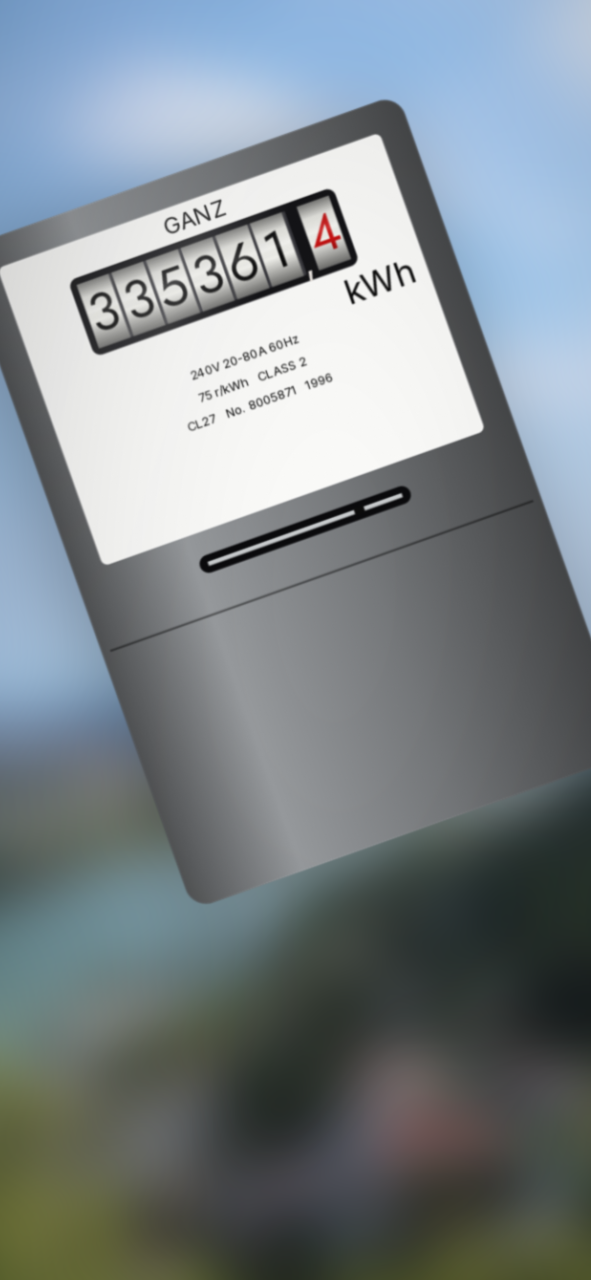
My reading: 335361.4,kWh
